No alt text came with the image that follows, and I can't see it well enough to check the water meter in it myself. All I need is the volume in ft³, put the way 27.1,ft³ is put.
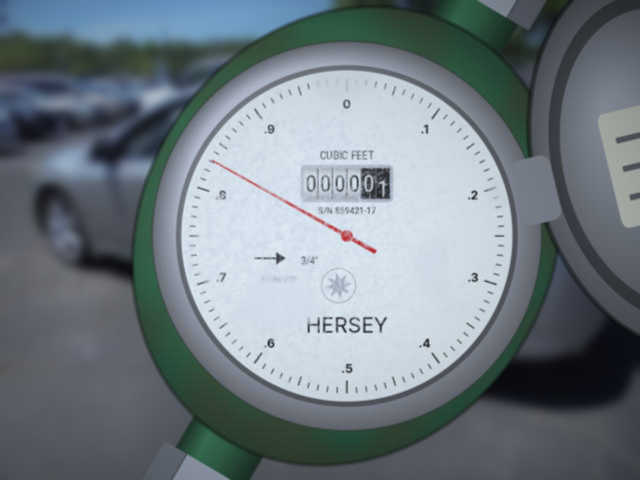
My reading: 0.83,ft³
